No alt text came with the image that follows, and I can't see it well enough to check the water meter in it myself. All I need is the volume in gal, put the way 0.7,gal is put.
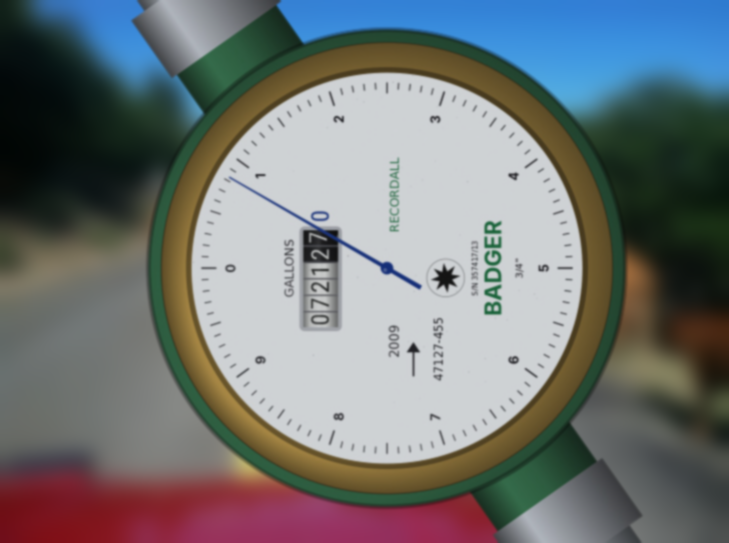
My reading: 721270.8,gal
